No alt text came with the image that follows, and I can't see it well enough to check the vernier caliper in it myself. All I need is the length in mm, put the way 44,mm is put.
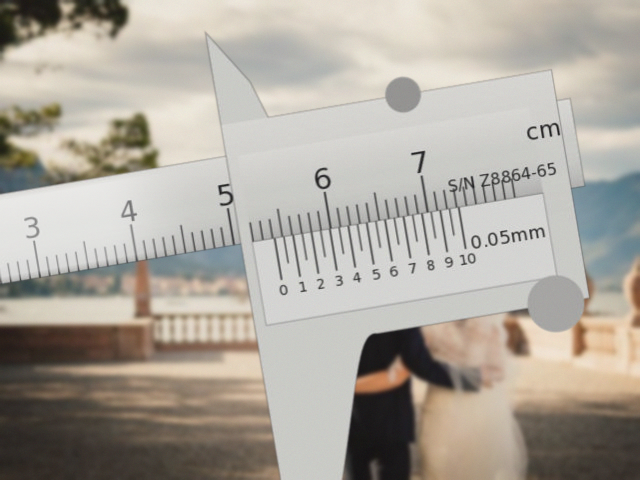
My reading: 54.2,mm
